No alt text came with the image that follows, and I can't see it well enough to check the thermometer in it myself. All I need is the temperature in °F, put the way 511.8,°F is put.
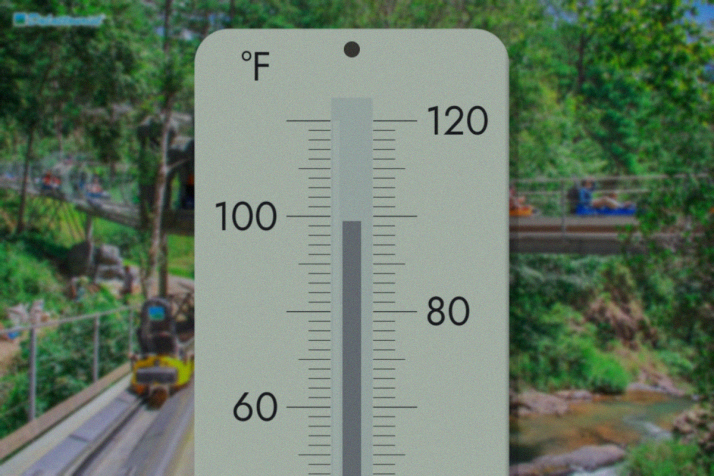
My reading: 99,°F
